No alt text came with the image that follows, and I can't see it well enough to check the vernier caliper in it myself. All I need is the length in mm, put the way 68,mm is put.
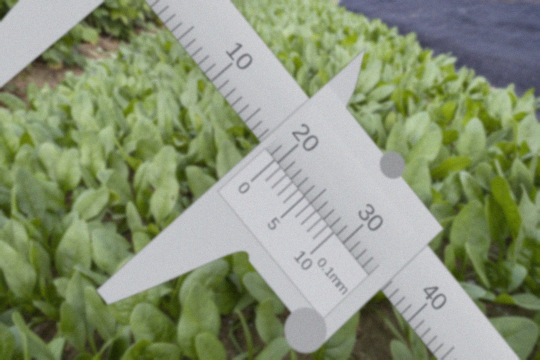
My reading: 19.6,mm
